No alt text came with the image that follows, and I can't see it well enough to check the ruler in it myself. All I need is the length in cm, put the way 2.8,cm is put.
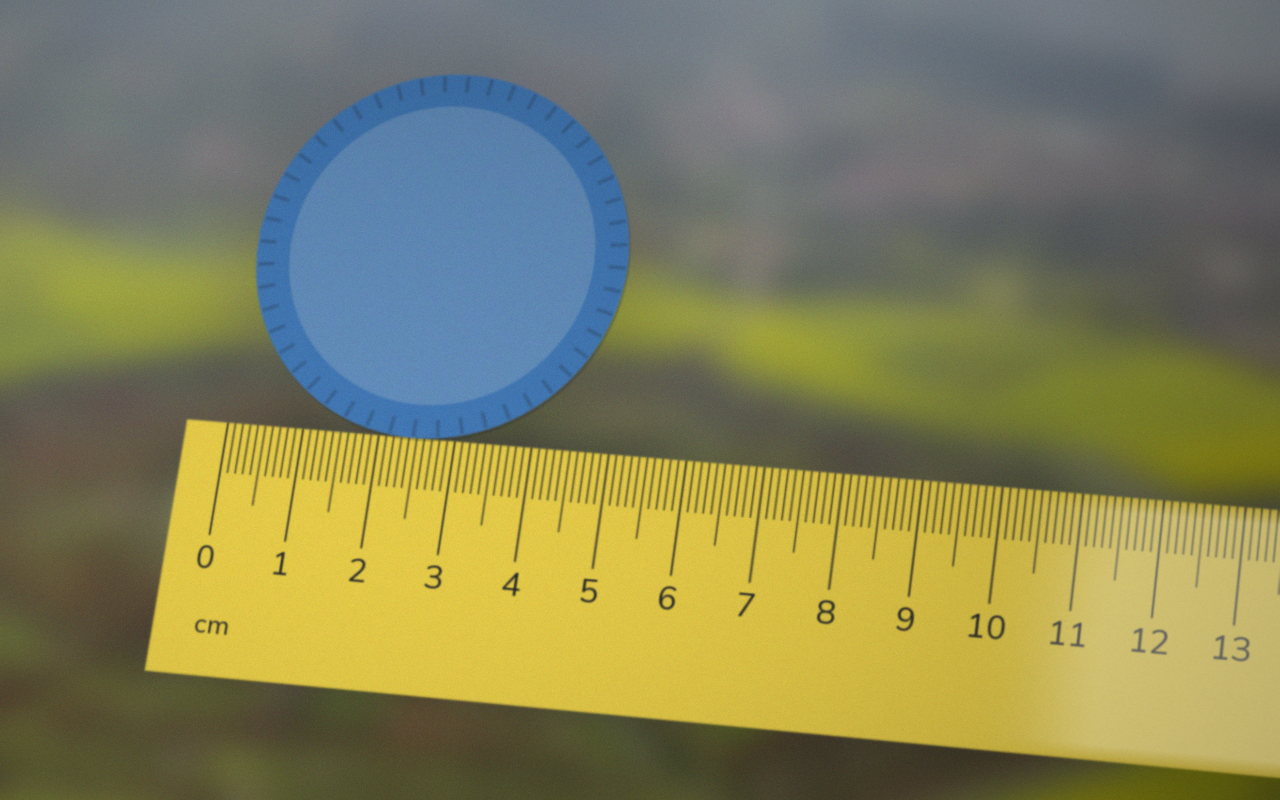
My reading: 4.9,cm
